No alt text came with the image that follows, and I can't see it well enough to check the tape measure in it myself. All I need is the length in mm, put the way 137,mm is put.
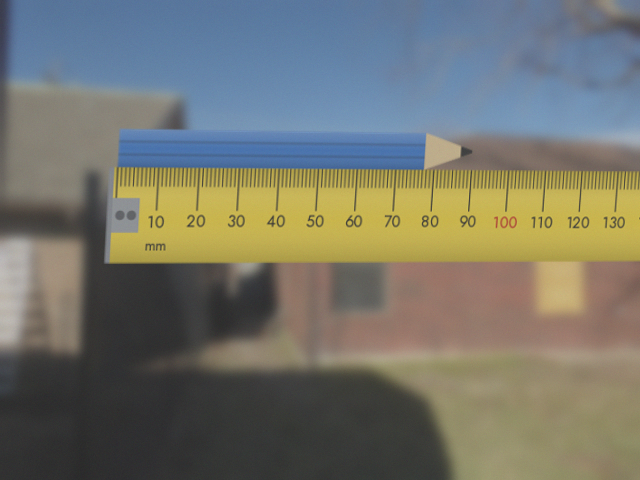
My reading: 90,mm
